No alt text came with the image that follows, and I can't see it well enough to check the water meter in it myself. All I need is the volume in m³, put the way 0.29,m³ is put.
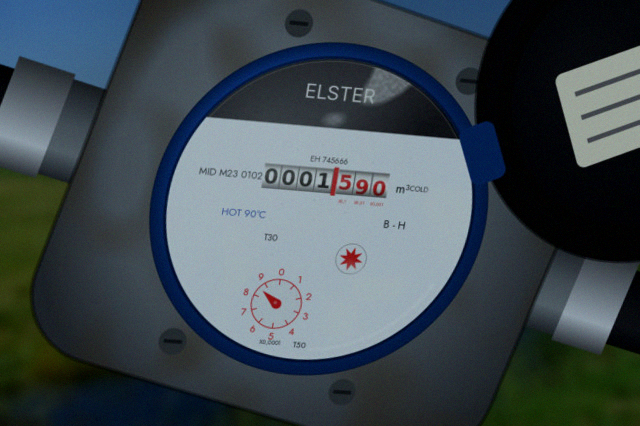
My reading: 1.5898,m³
